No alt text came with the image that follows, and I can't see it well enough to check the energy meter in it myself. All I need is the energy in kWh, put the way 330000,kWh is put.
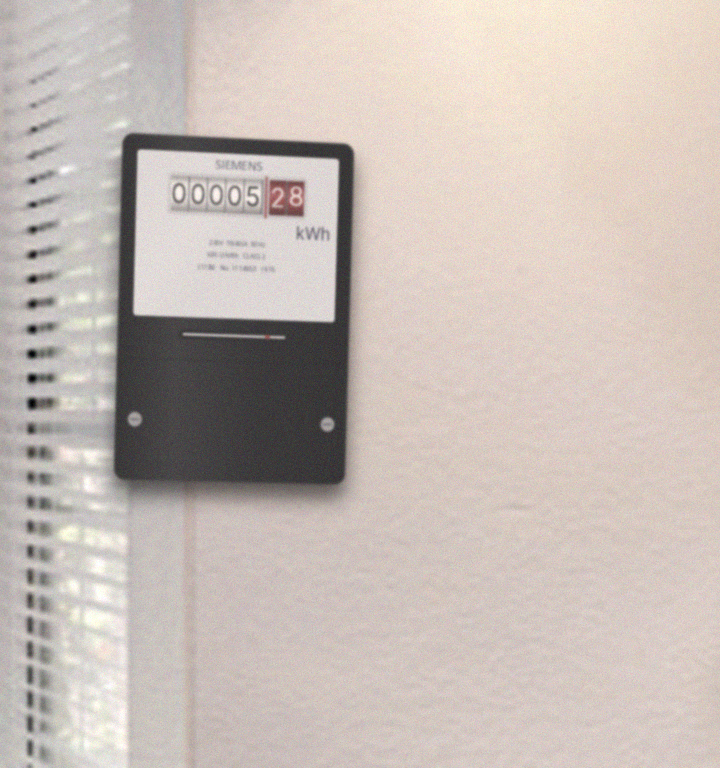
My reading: 5.28,kWh
